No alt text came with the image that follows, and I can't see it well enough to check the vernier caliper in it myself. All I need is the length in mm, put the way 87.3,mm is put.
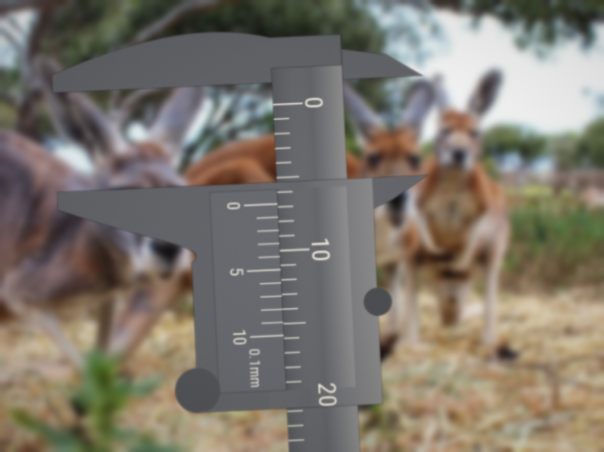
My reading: 6.8,mm
